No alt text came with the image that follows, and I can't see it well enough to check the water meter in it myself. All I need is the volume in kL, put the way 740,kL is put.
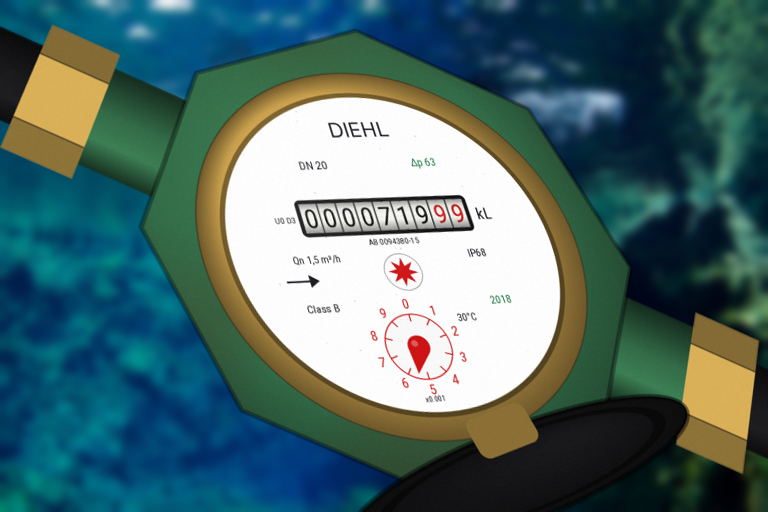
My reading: 719.995,kL
